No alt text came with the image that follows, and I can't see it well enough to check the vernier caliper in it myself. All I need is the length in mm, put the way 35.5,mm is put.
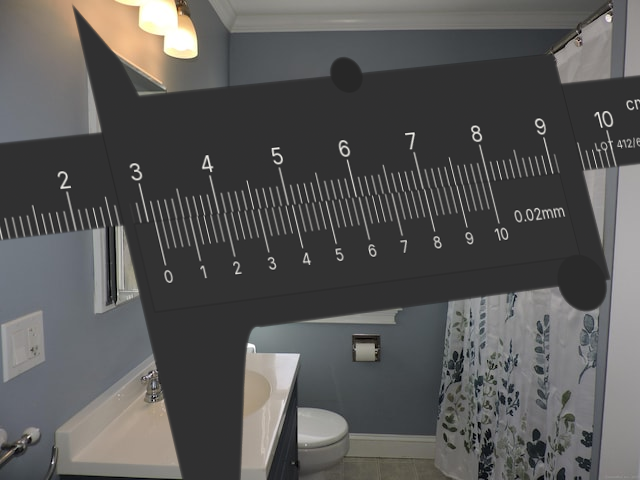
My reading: 31.0,mm
